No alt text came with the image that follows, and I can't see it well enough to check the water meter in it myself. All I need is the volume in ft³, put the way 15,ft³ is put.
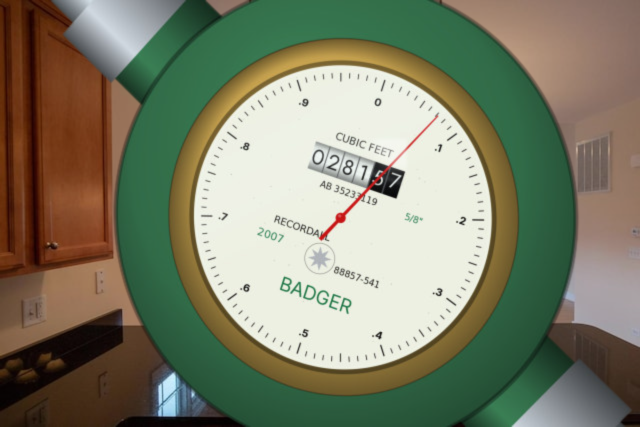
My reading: 28157.07,ft³
